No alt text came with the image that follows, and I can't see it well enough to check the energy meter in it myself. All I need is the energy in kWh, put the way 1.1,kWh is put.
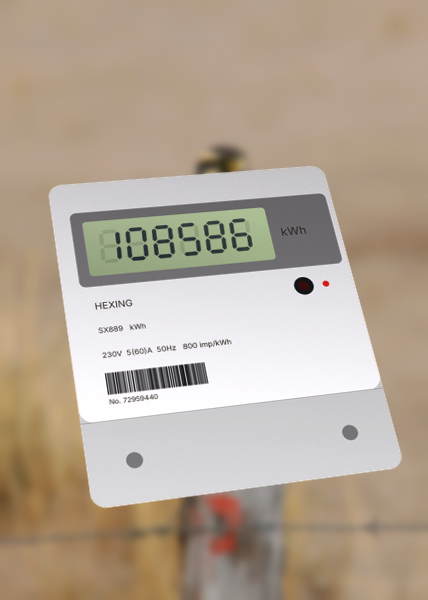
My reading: 108586,kWh
